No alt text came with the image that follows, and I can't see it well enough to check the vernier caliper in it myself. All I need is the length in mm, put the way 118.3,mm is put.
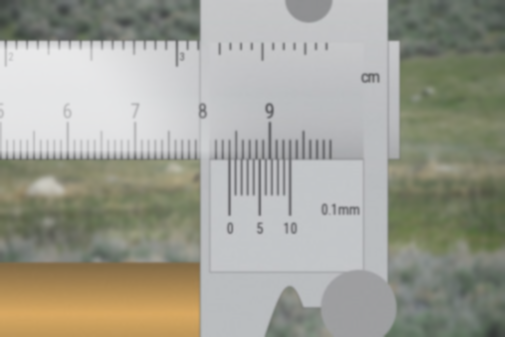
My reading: 84.0,mm
